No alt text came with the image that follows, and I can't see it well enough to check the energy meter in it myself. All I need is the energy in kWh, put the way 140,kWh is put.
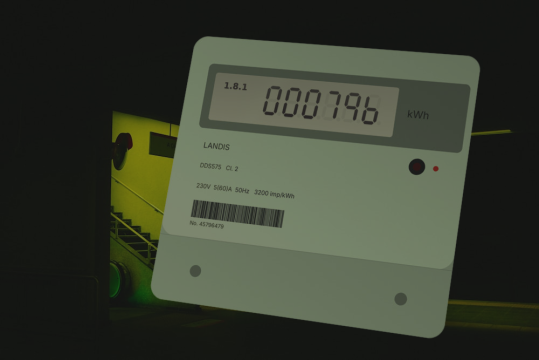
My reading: 796,kWh
